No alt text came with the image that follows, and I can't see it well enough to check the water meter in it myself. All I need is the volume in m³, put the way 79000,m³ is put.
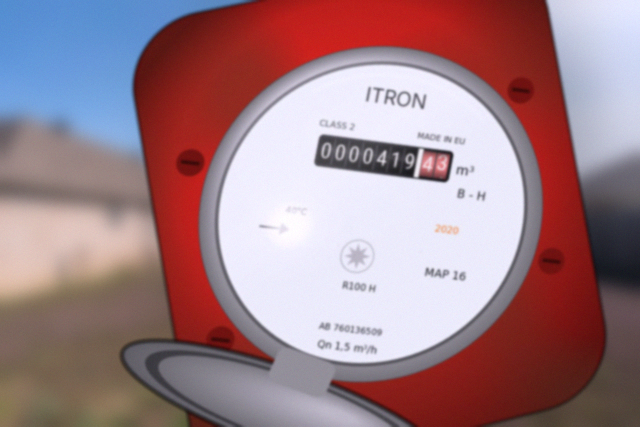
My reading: 419.43,m³
